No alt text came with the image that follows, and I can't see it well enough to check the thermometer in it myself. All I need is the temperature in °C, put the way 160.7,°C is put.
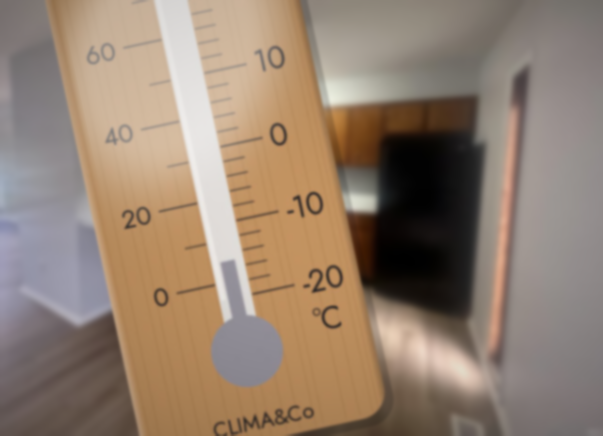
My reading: -15,°C
